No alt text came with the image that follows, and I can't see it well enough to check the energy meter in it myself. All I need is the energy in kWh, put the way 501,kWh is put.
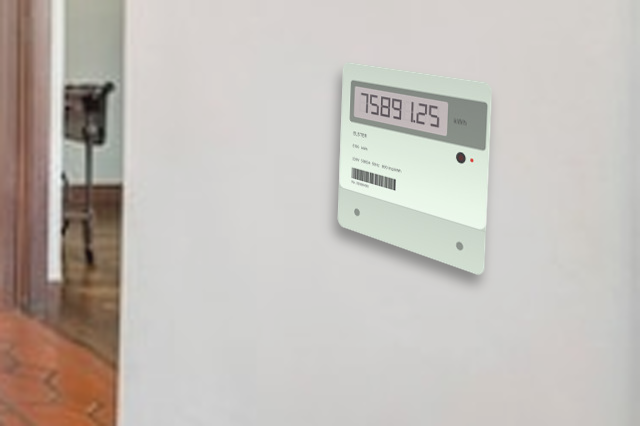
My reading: 75891.25,kWh
